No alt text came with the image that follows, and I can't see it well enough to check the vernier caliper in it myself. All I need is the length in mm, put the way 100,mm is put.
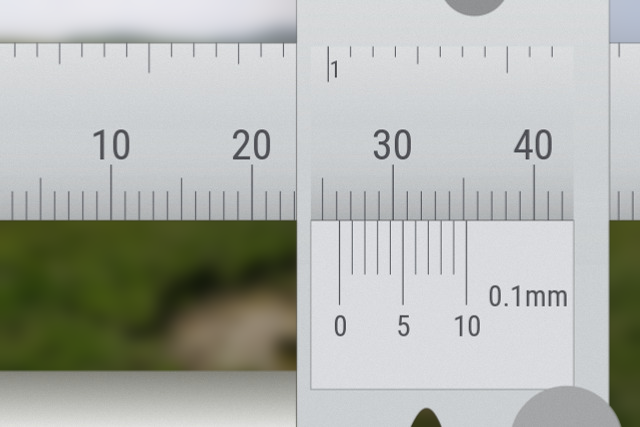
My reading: 26.2,mm
